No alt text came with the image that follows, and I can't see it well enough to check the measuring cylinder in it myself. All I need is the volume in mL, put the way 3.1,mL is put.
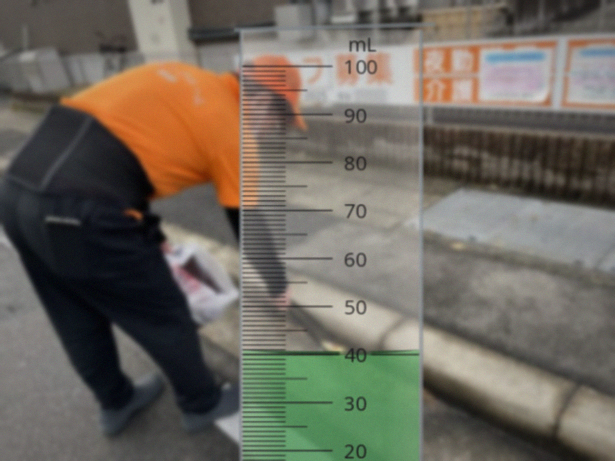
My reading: 40,mL
